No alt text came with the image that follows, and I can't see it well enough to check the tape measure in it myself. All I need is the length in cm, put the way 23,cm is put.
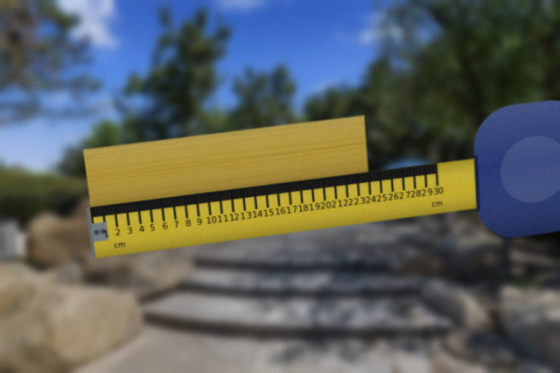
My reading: 24,cm
